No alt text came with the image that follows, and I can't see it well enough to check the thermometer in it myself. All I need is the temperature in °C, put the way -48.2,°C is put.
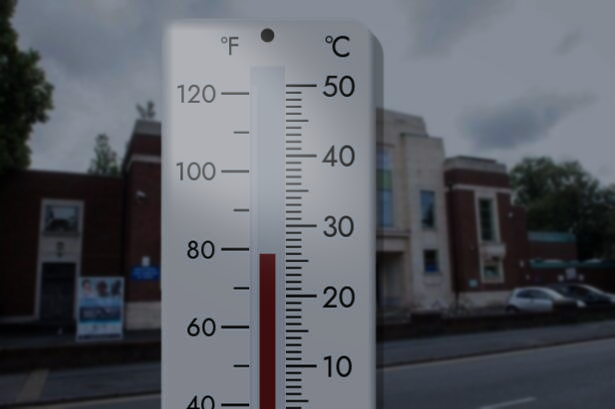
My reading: 26,°C
